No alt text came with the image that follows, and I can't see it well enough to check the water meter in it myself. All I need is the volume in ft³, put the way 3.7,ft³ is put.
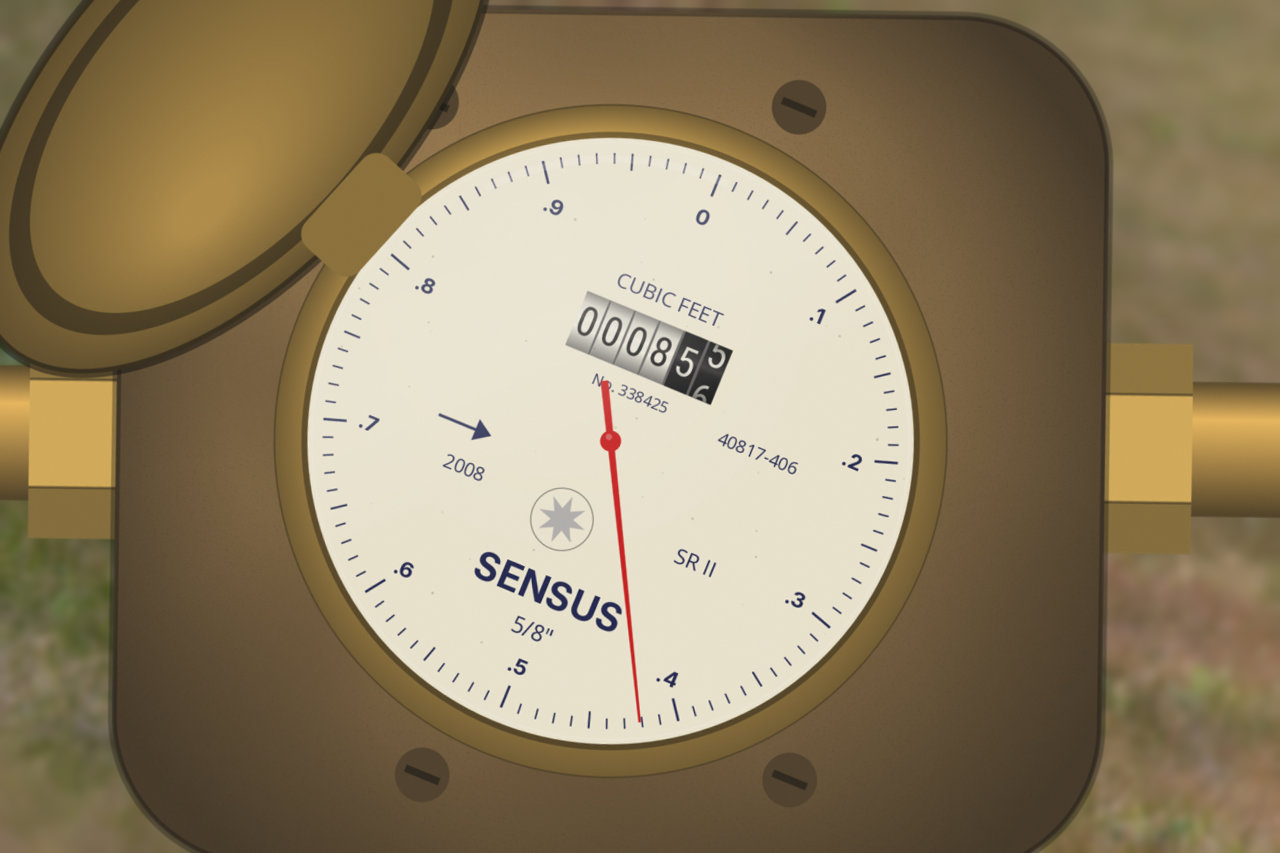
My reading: 855.42,ft³
